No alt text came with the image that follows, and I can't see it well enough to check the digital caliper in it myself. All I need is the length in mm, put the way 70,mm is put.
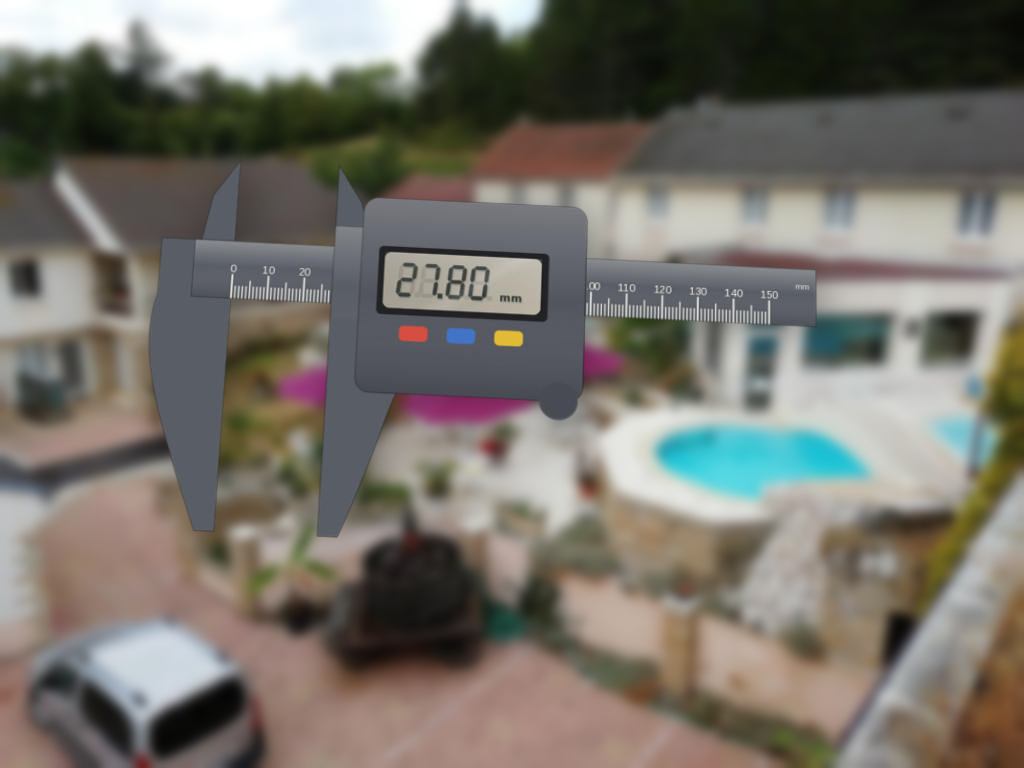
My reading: 27.80,mm
